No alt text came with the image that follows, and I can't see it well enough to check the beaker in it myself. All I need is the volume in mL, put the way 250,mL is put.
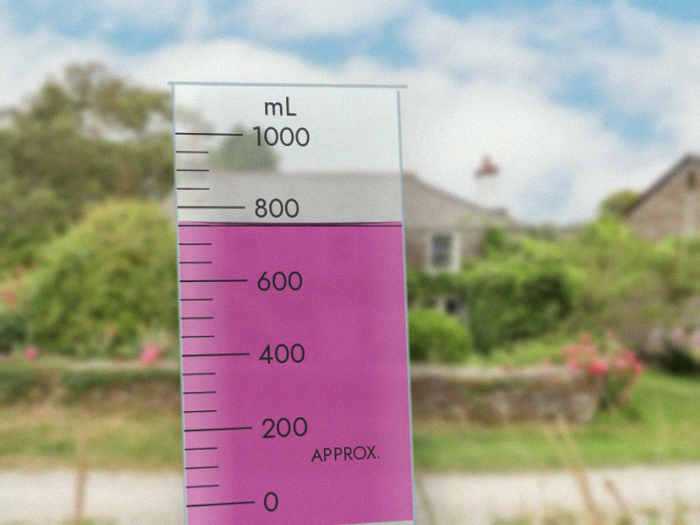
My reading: 750,mL
